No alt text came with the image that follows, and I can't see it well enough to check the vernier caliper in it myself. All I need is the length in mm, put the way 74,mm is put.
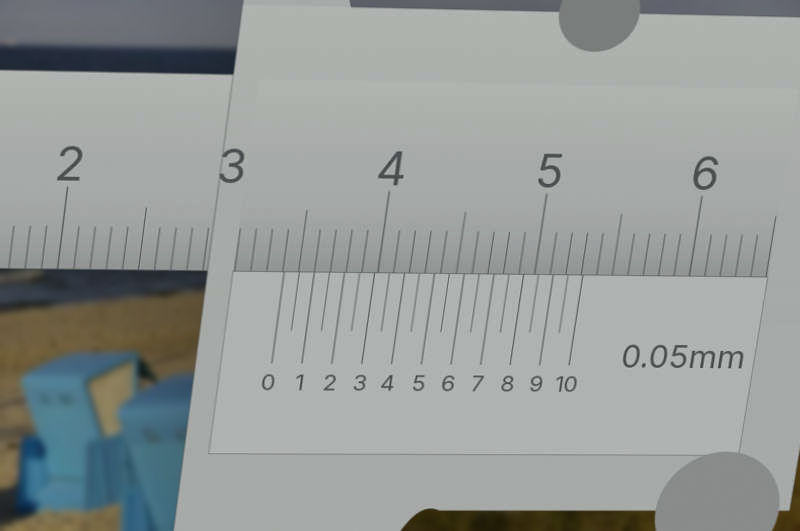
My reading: 34.1,mm
